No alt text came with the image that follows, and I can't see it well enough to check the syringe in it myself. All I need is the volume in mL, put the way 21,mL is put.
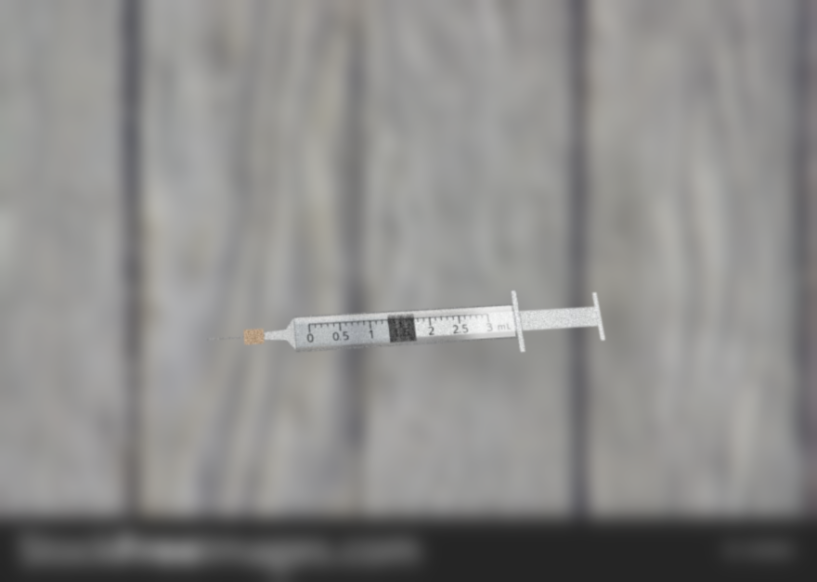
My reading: 1.3,mL
